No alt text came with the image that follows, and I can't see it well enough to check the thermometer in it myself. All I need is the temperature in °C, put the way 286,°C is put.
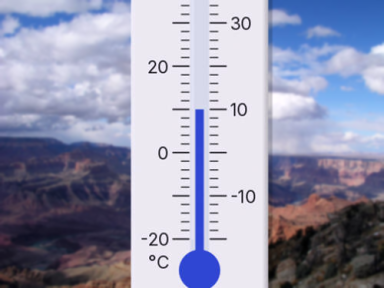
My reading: 10,°C
